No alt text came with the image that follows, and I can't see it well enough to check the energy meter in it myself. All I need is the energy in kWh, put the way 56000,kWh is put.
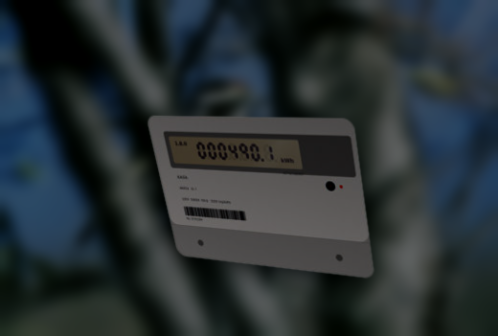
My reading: 490.1,kWh
